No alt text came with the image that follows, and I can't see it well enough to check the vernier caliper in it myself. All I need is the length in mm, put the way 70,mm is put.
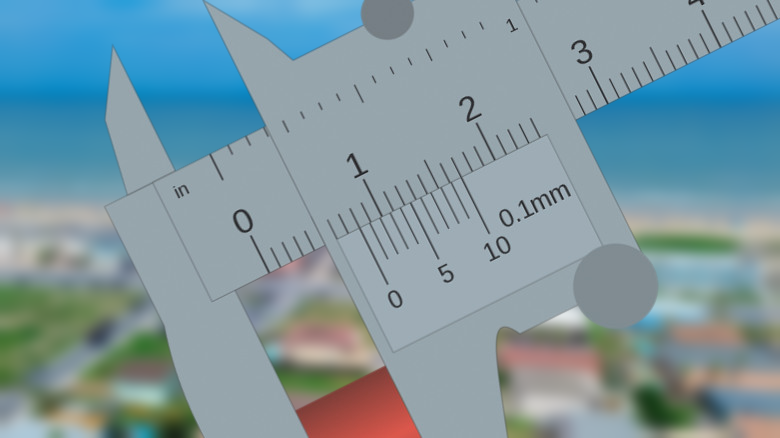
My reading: 8.0,mm
